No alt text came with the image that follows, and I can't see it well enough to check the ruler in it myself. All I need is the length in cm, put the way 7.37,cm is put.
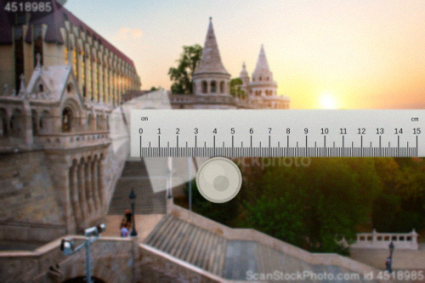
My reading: 2.5,cm
